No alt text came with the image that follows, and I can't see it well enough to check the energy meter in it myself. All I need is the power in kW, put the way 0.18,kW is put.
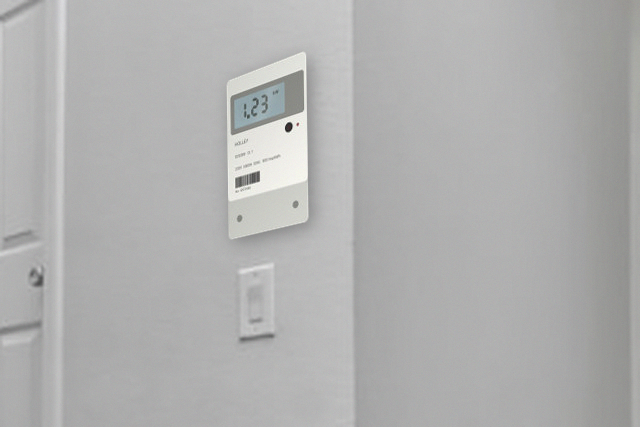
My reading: 1.23,kW
